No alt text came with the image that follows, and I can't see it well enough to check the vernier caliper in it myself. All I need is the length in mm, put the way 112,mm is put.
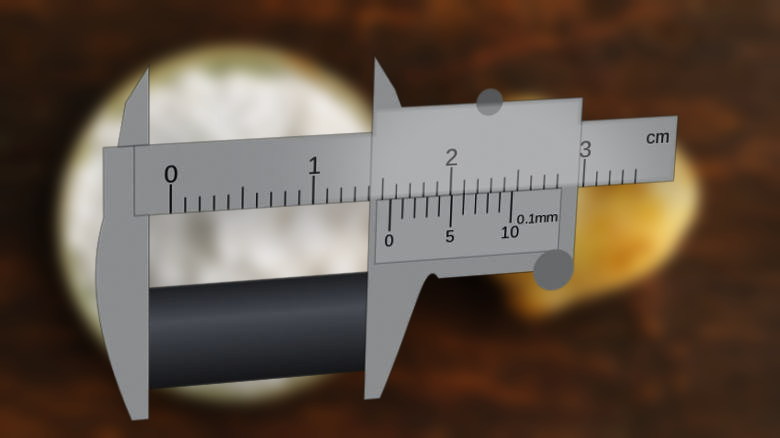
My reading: 15.6,mm
